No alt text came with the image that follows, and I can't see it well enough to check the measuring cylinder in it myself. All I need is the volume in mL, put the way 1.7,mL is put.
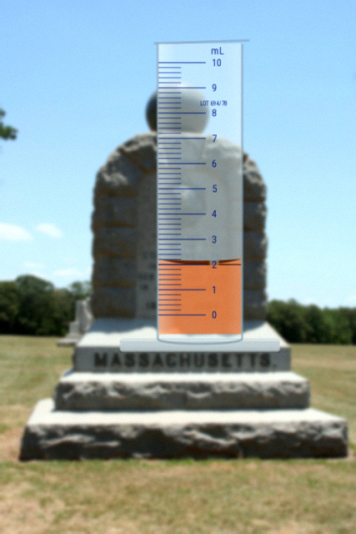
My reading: 2,mL
